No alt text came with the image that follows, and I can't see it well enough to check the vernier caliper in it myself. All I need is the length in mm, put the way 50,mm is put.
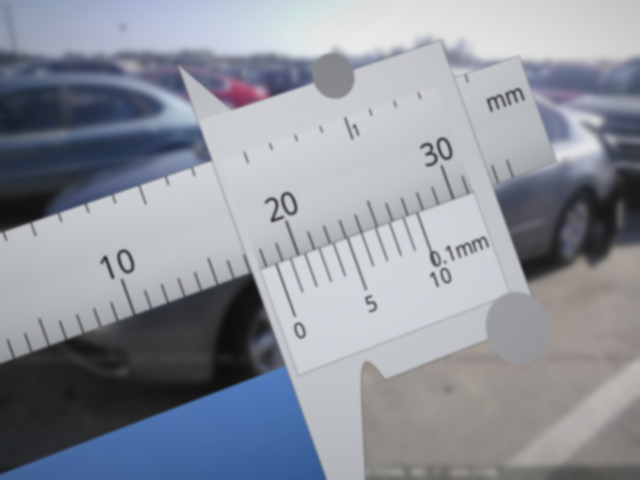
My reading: 18.6,mm
